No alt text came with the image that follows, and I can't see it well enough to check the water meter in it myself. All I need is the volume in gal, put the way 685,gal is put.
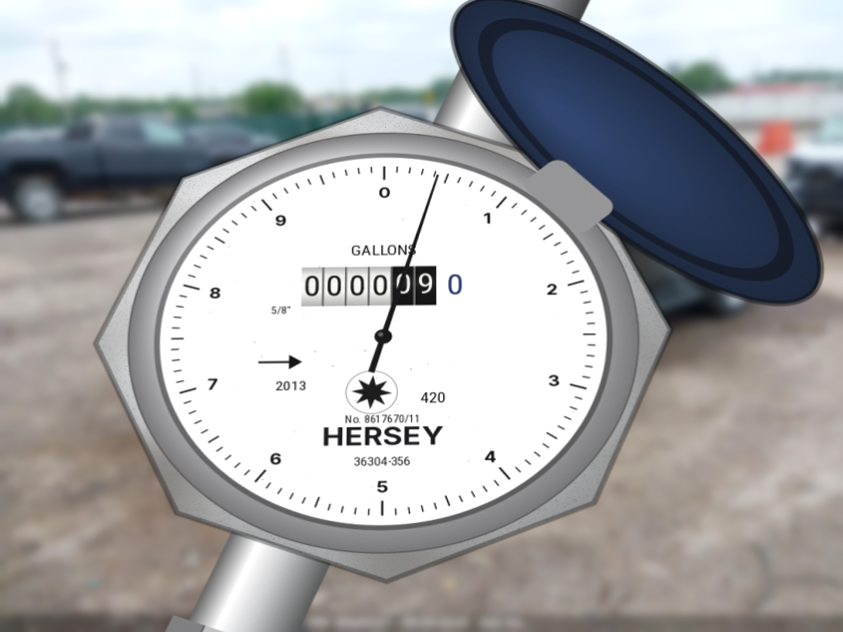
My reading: 90.4,gal
